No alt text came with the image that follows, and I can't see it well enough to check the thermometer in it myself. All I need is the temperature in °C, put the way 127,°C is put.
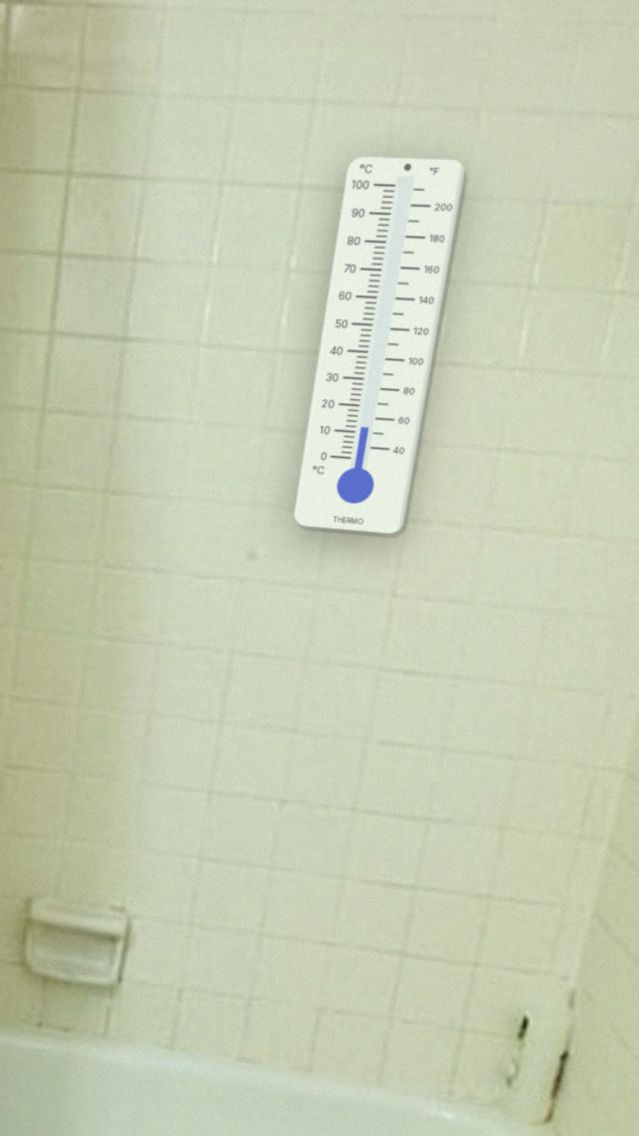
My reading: 12,°C
